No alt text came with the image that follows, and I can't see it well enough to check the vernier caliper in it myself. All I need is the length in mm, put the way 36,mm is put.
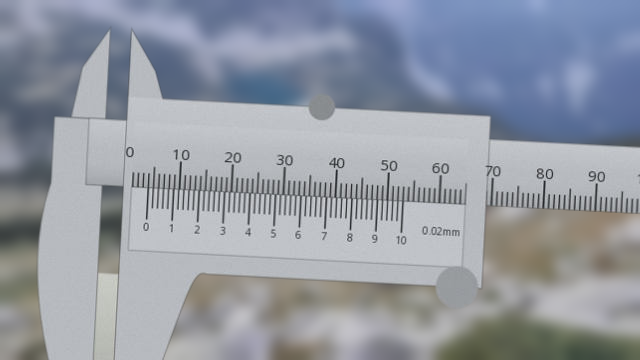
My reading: 4.0,mm
